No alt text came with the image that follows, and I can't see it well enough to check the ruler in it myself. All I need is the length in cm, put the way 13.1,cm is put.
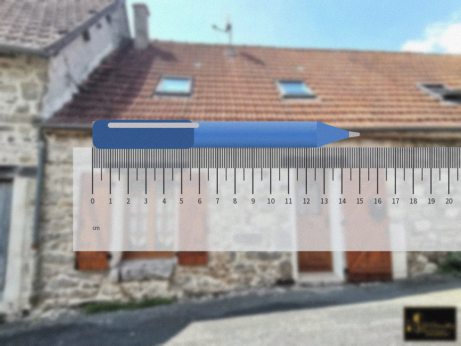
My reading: 15,cm
